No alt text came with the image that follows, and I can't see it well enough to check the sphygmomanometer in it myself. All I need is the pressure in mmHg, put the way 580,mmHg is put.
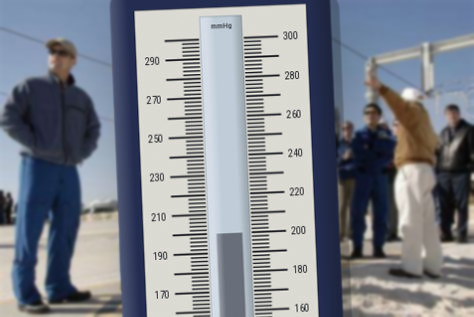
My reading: 200,mmHg
